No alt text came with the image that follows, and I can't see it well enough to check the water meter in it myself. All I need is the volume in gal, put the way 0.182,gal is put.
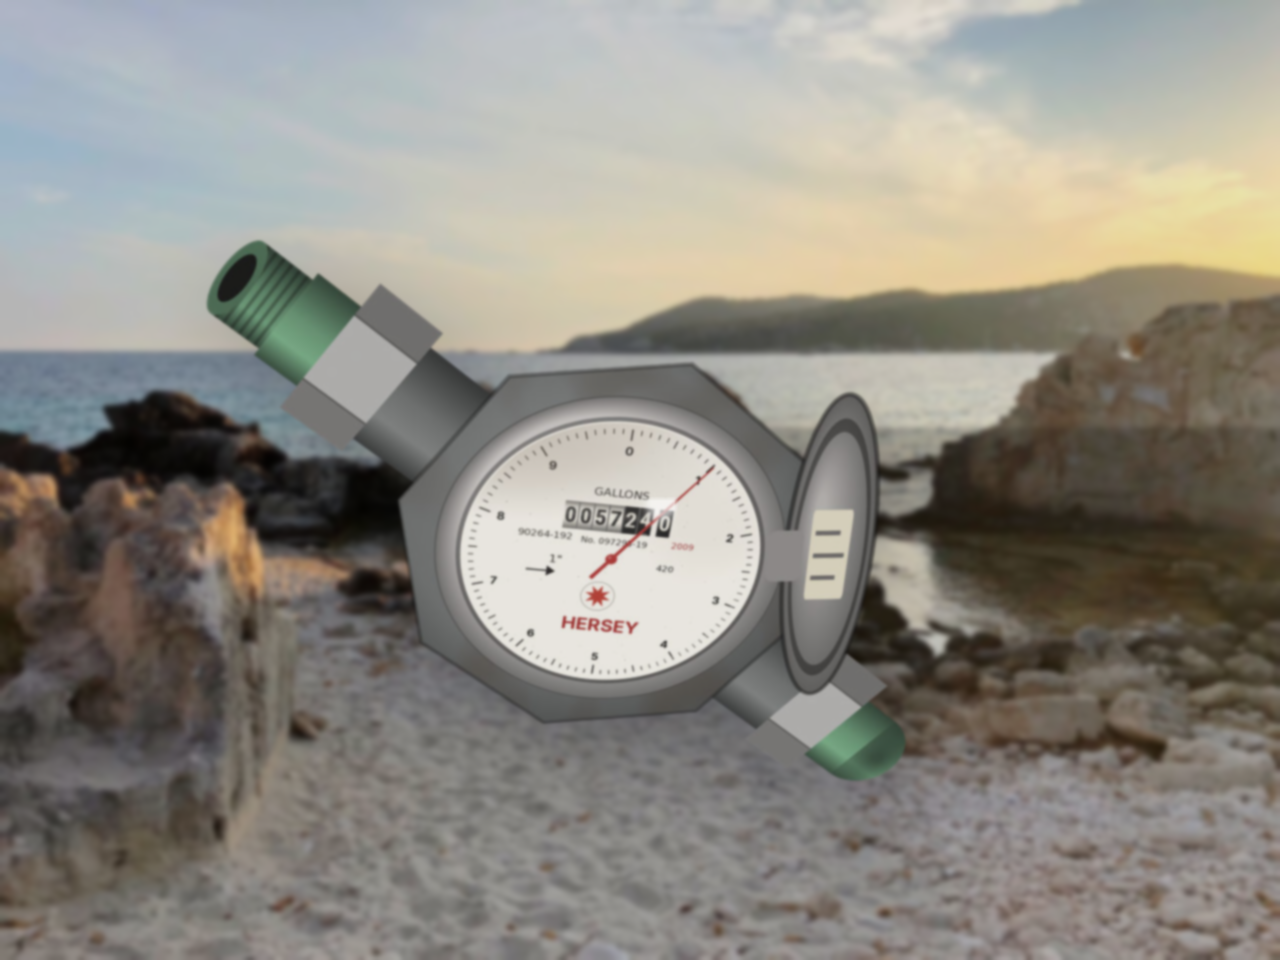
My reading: 57241.0,gal
